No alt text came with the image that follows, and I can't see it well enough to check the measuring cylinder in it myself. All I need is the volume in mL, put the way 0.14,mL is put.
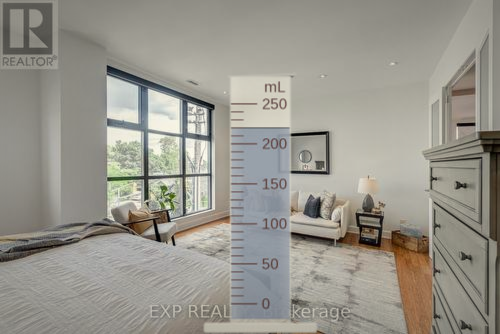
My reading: 220,mL
